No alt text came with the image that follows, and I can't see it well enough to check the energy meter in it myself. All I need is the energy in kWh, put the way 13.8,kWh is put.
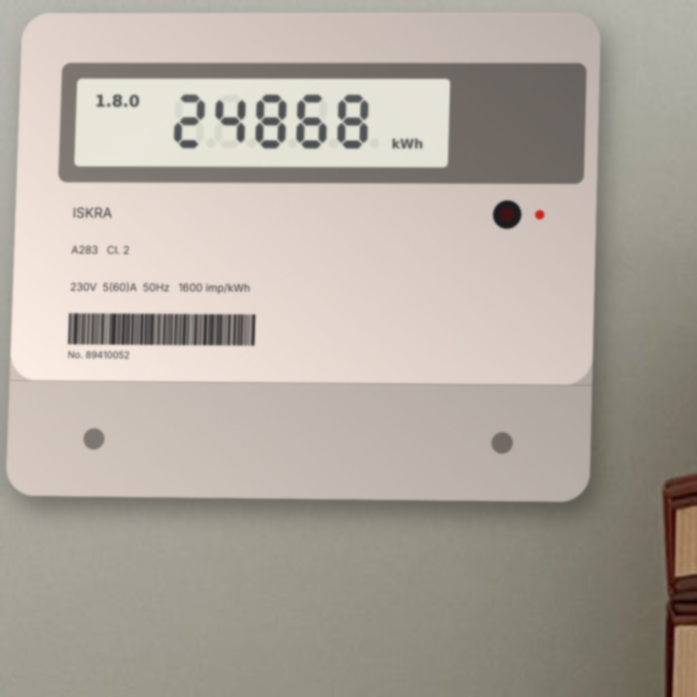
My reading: 24868,kWh
